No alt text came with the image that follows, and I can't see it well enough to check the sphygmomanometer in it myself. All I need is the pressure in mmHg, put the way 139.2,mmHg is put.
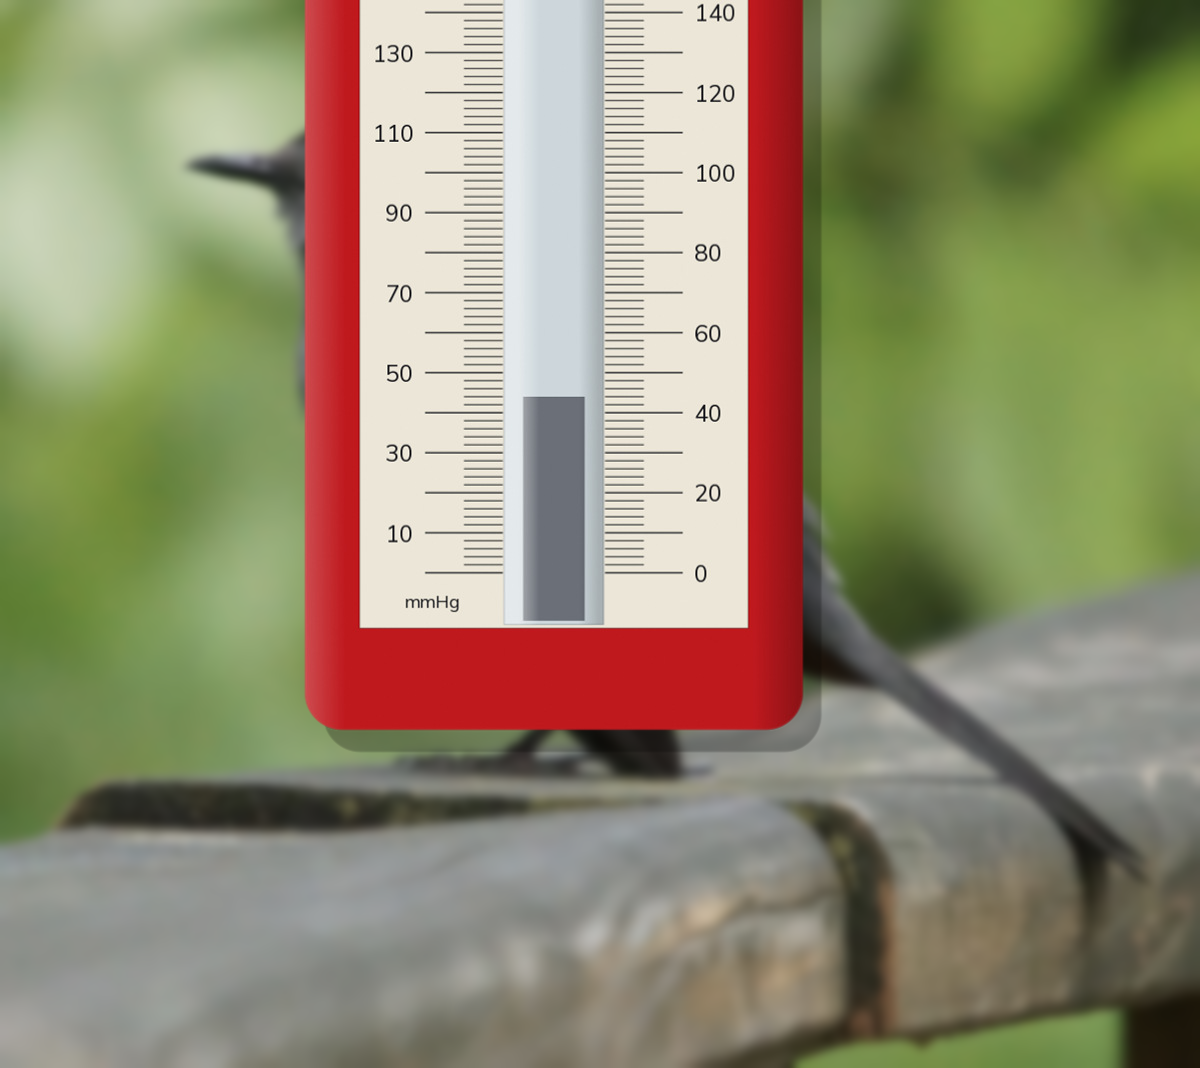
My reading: 44,mmHg
